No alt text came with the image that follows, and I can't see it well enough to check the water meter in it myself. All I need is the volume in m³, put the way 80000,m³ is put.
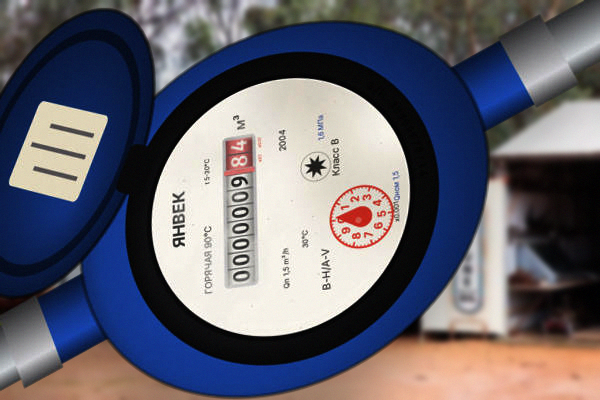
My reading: 9.840,m³
